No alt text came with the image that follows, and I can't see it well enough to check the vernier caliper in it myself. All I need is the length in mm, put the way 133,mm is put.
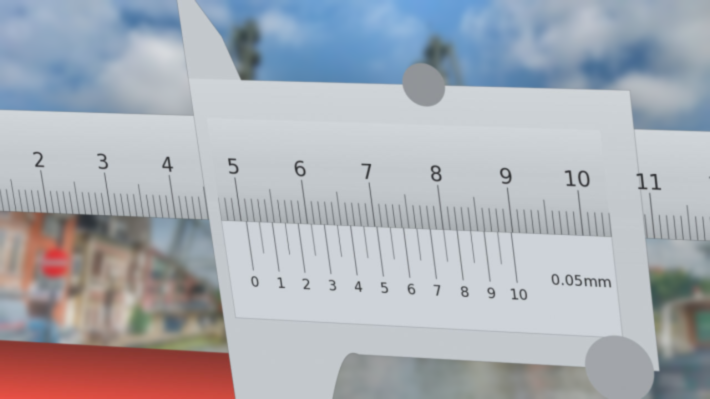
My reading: 50.8,mm
